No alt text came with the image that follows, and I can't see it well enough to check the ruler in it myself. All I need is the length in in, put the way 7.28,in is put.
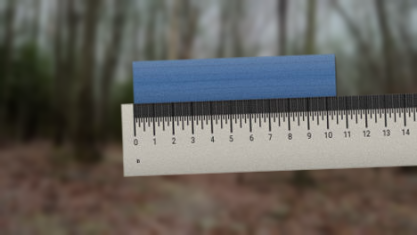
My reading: 10.5,in
